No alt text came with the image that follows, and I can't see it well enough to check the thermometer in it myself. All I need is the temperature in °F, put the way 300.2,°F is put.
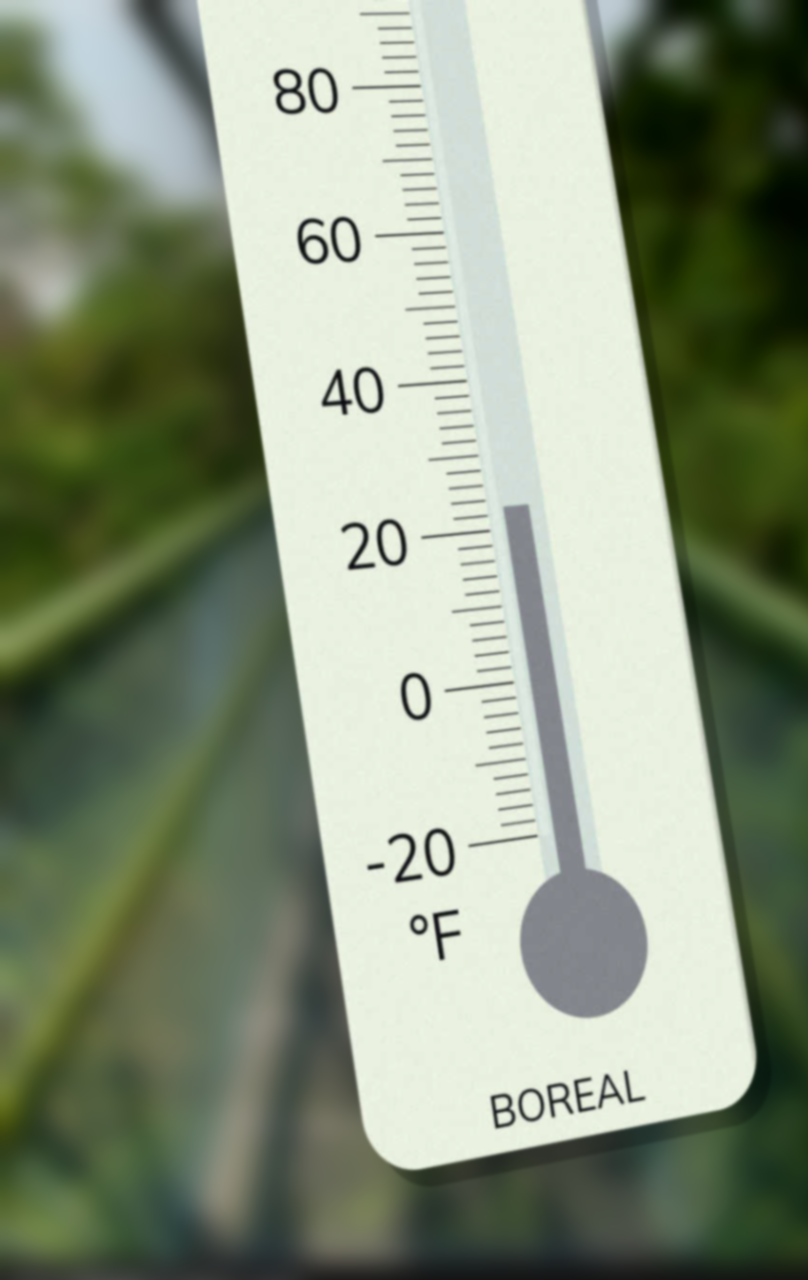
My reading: 23,°F
